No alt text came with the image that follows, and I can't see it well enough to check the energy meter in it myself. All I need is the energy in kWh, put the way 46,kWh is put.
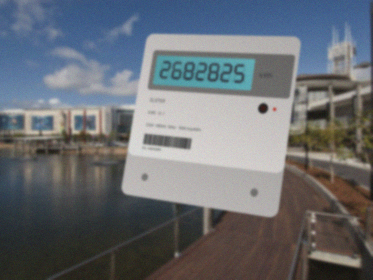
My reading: 2682825,kWh
